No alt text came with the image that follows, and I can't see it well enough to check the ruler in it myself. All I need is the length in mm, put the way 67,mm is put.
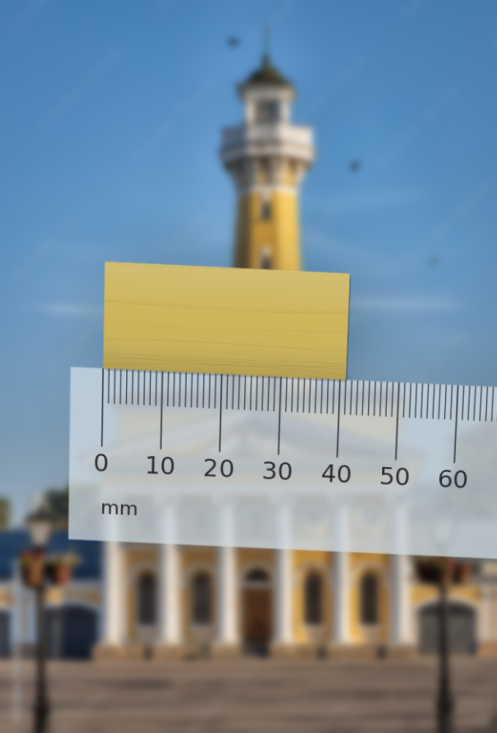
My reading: 41,mm
